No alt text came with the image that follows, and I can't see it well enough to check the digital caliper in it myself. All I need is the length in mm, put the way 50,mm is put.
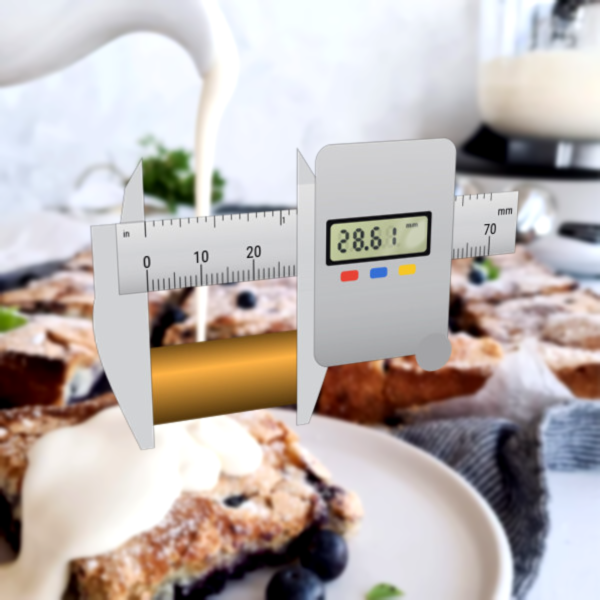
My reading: 28.61,mm
